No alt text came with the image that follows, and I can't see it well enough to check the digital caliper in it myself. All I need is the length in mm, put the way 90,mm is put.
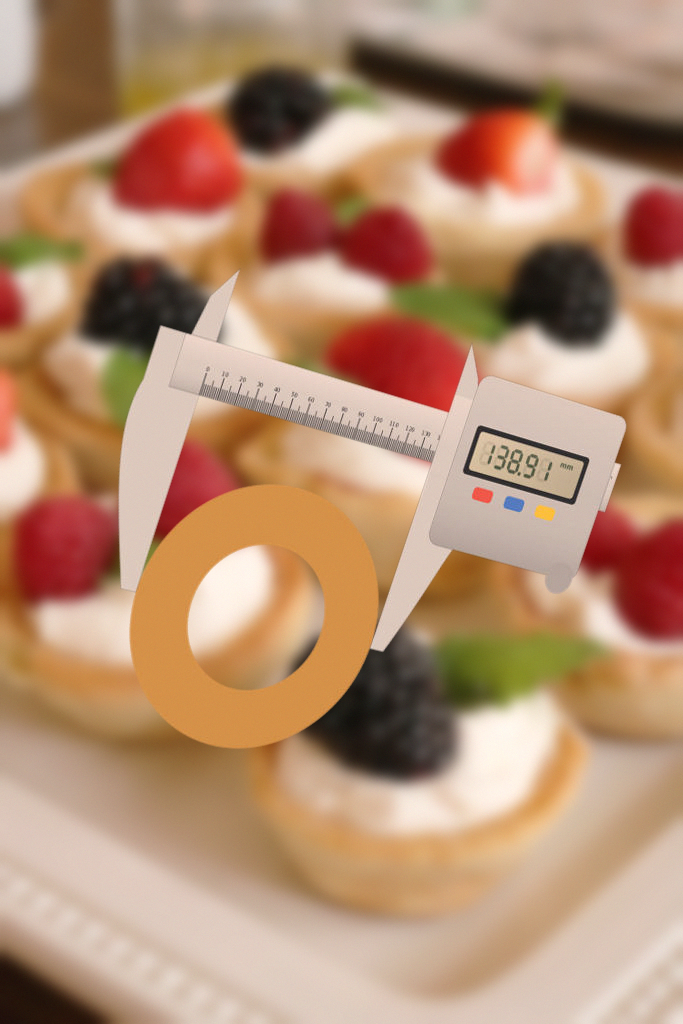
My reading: 138.91,mm
